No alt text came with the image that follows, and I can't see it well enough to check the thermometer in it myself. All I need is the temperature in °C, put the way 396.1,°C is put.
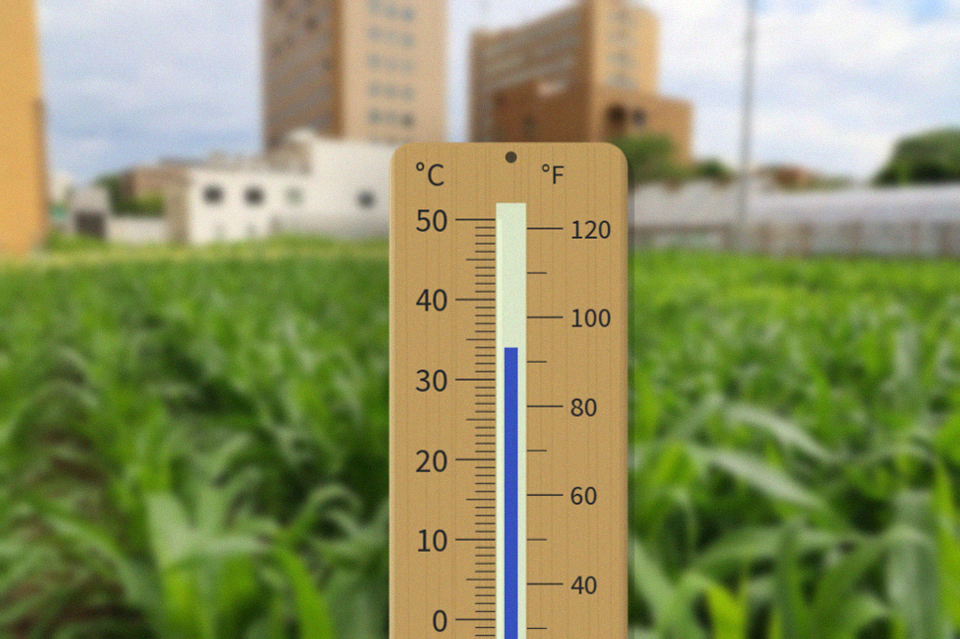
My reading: 34,°C
